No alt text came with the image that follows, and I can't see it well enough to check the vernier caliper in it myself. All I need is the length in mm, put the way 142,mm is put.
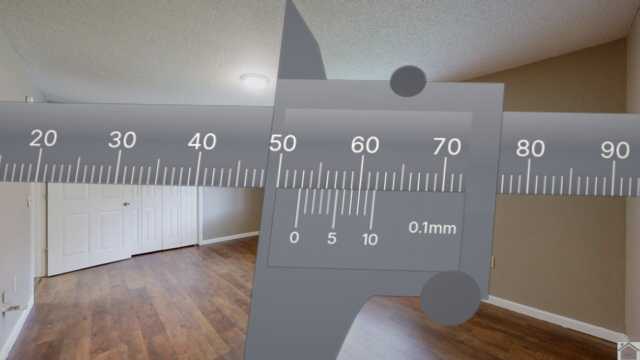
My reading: 52.8,mm
